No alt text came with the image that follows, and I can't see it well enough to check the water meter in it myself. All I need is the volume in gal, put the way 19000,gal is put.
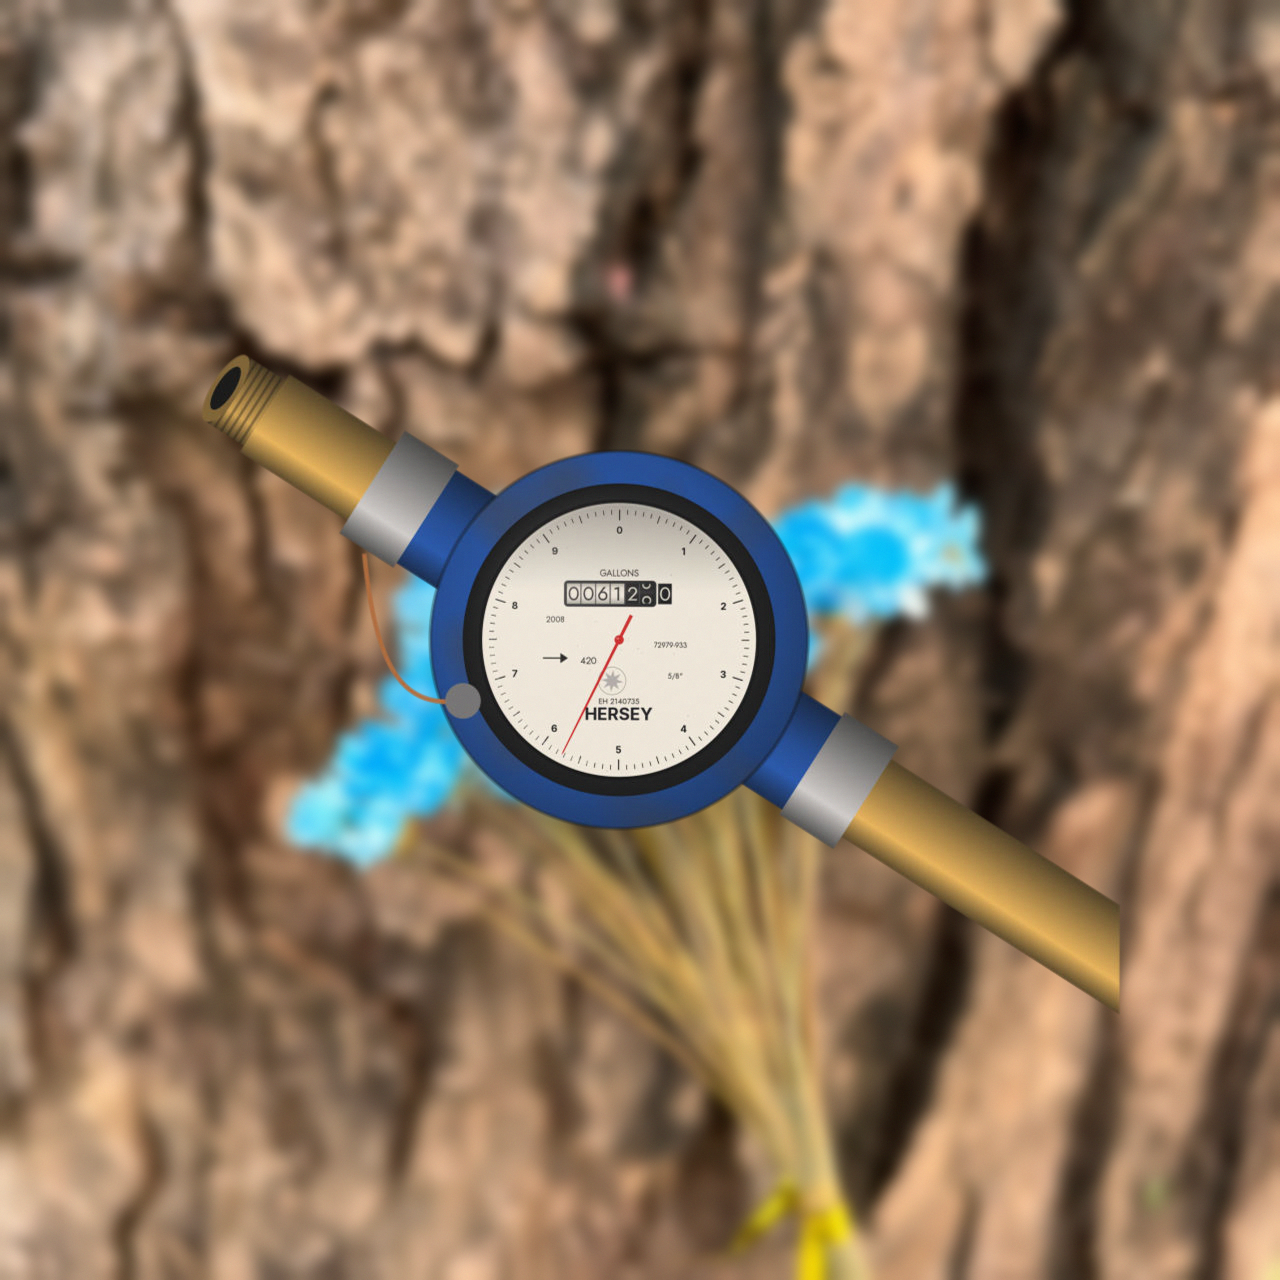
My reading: 61285.7,gal
